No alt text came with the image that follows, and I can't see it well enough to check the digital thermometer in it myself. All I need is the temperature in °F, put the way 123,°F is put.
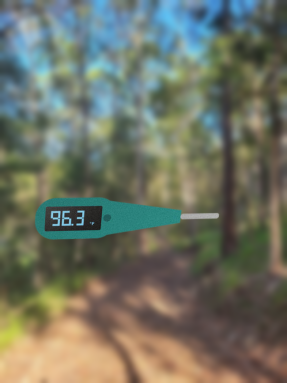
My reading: 96.3,°F
